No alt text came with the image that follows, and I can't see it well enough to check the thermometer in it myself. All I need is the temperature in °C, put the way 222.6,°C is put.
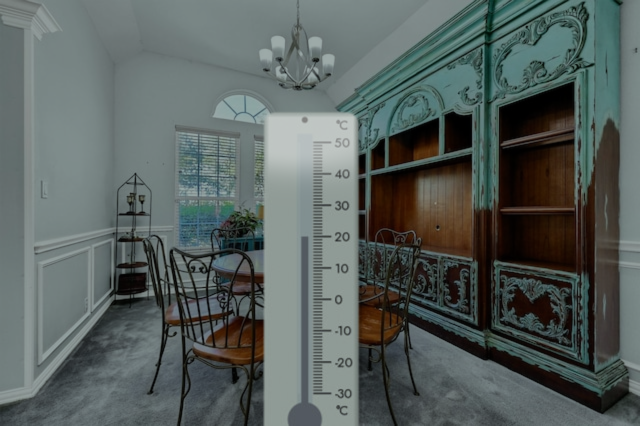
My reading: 20,°C
